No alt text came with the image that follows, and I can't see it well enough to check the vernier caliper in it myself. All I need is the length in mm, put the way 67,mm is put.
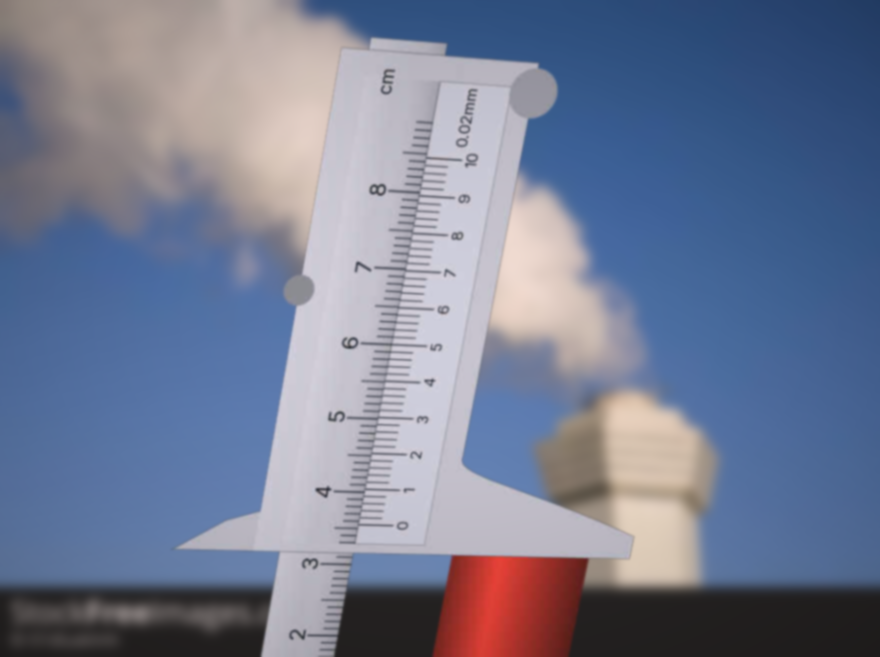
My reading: 35.5,mm
